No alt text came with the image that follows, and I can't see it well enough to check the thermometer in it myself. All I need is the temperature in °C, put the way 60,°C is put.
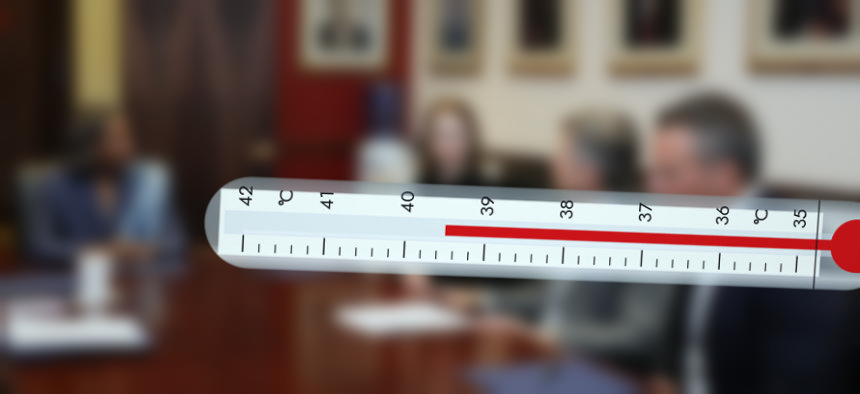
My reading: 39.5,°C
